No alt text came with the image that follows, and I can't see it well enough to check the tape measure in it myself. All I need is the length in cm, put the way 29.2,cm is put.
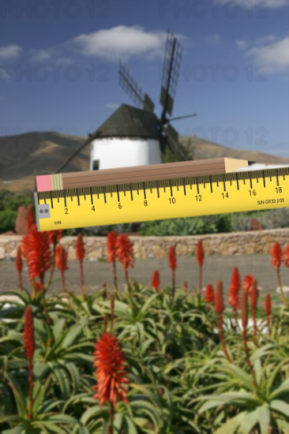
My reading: 16.5,cm
